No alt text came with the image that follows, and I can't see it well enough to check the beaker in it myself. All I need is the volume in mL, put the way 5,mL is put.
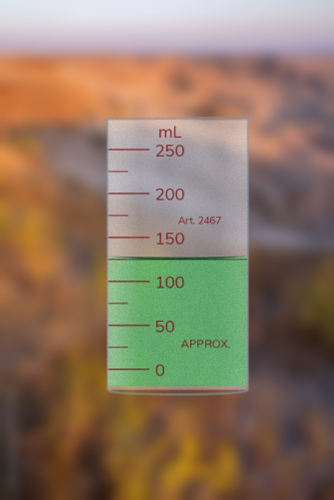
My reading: 125,mL
